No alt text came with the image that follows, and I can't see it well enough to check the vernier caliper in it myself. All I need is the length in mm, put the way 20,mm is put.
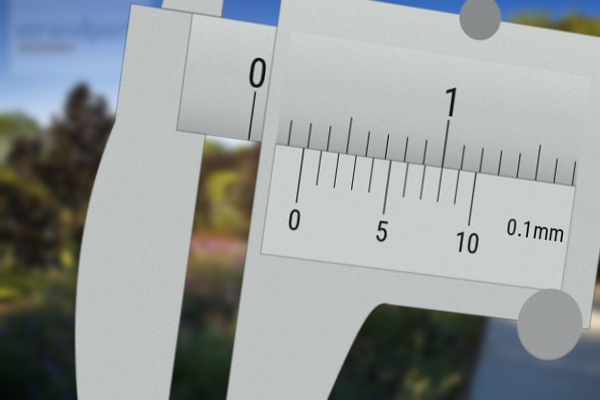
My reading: 2.8,mm
